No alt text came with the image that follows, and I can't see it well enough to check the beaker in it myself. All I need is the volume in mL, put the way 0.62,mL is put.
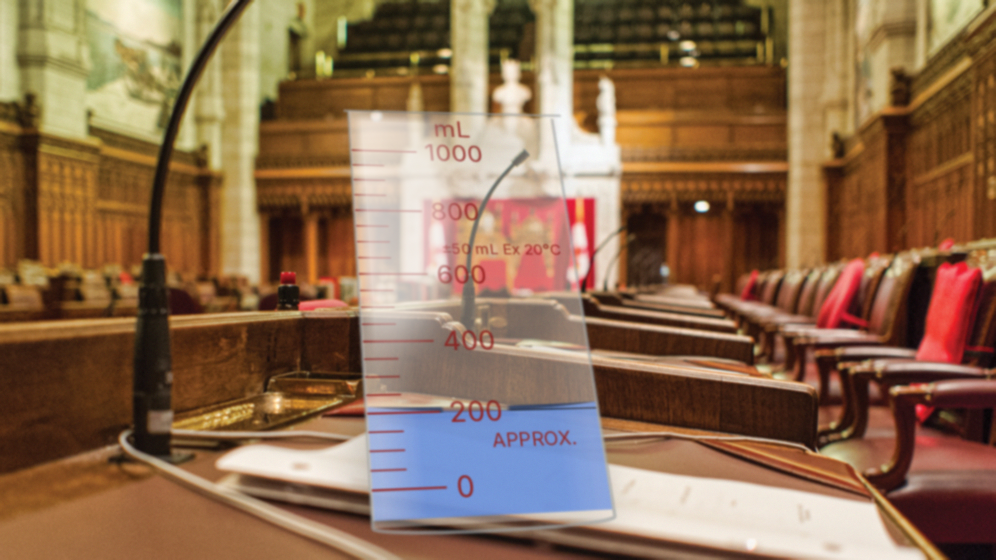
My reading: 200,mL
